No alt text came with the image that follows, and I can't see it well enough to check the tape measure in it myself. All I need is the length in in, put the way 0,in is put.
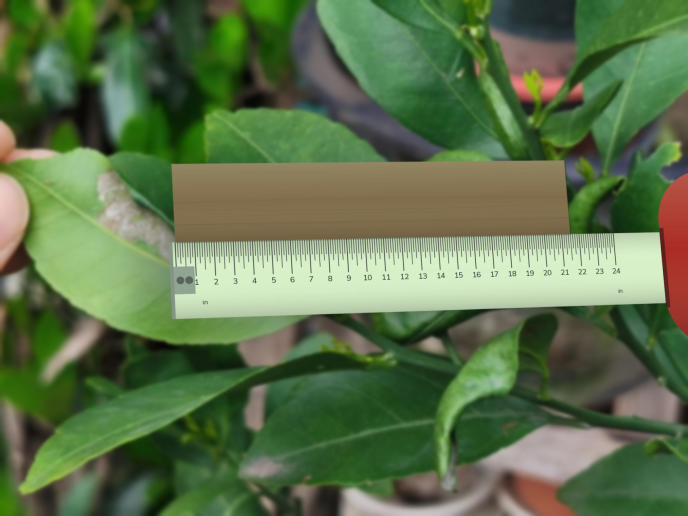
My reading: 21.5,in
